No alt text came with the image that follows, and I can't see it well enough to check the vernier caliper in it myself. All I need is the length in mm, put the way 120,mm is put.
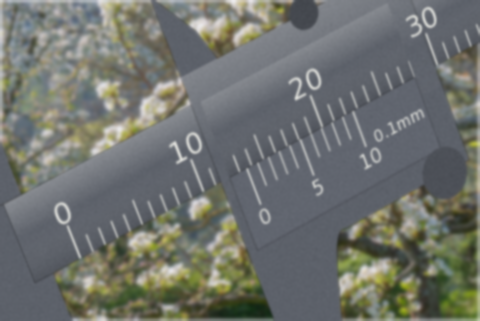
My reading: 13.6,mm
